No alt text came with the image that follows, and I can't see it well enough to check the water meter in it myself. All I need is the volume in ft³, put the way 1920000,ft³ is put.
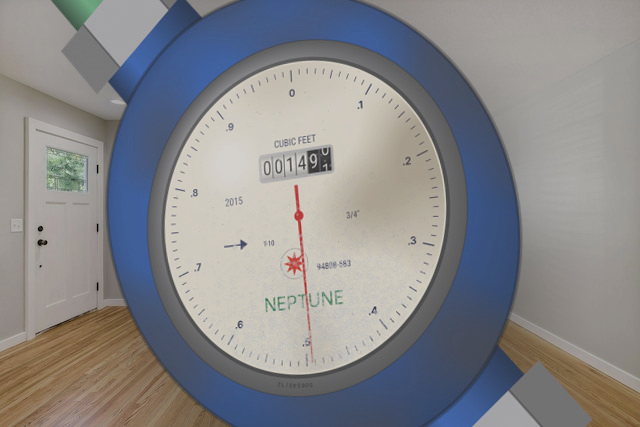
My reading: 1490.49,ft³
